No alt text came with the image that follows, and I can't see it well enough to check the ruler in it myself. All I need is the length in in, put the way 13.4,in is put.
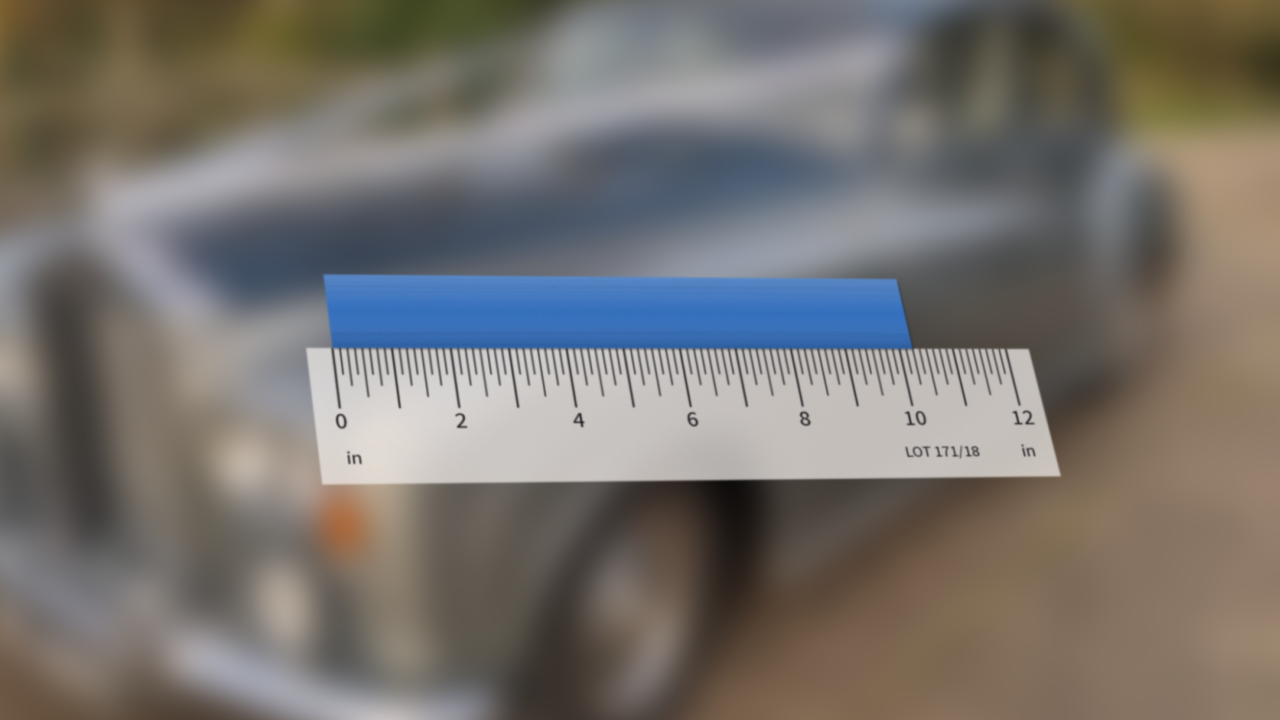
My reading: 10.25,in
